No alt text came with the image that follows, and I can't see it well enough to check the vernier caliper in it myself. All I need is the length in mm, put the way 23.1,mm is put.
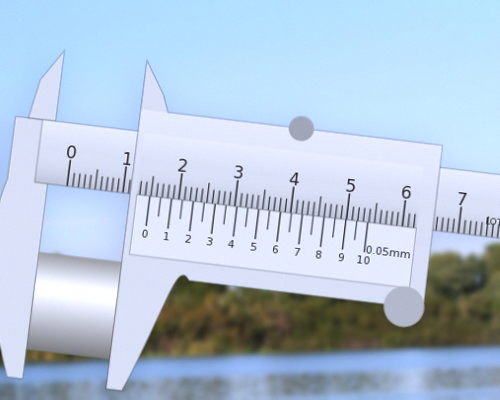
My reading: 14.8,mm
